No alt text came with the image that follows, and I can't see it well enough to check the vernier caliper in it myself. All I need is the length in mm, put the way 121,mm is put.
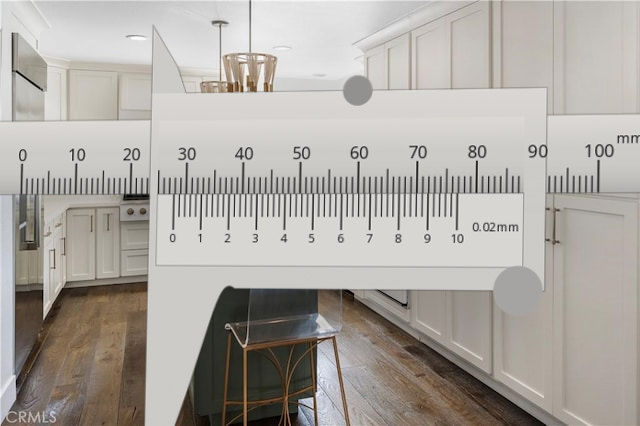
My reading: 27.8,mm
